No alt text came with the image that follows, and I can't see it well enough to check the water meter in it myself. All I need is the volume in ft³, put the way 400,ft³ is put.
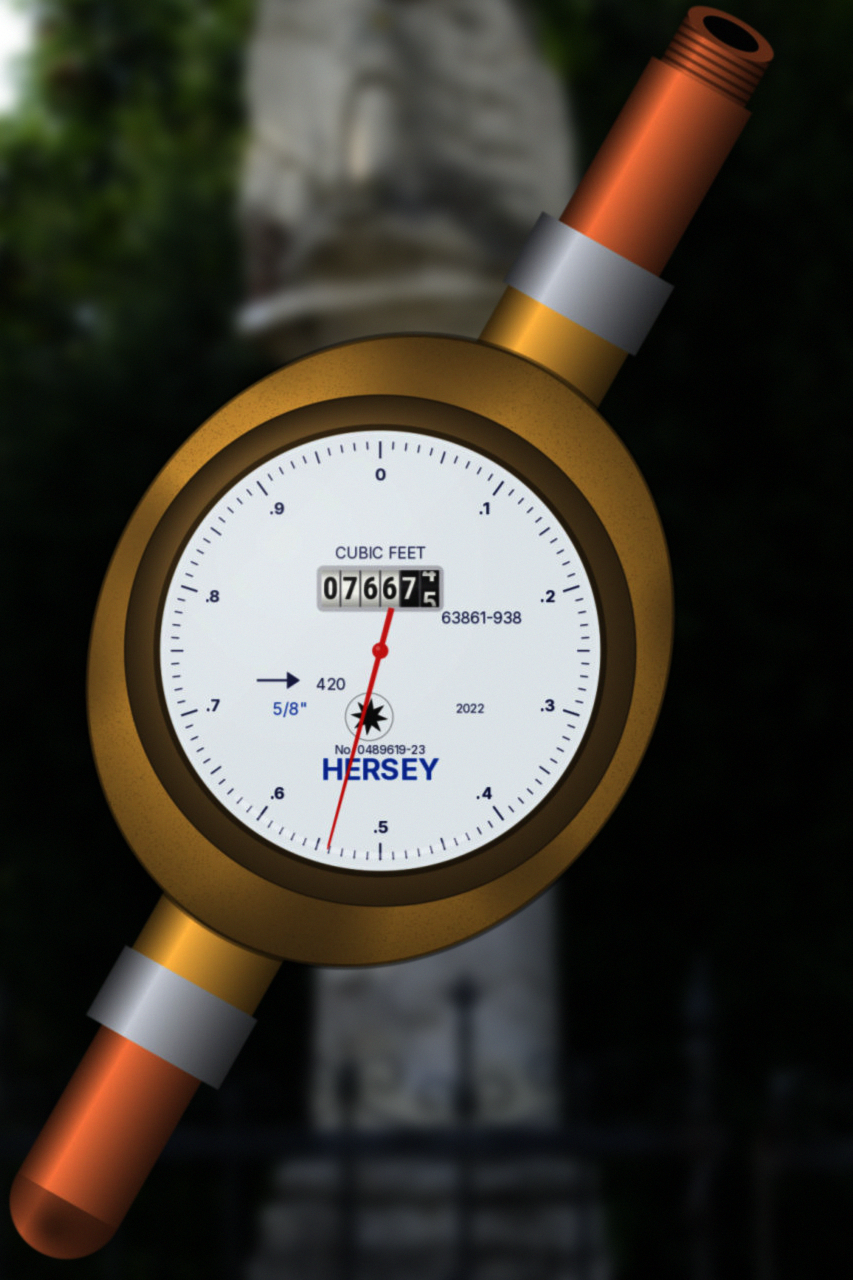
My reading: 76674.54,ft³
